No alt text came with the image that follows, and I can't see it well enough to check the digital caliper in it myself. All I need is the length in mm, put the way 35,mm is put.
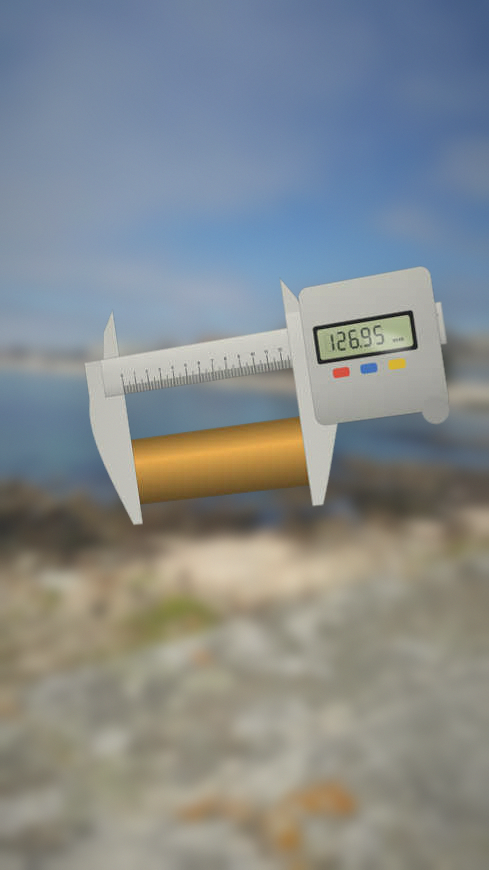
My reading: 126.95,mm
